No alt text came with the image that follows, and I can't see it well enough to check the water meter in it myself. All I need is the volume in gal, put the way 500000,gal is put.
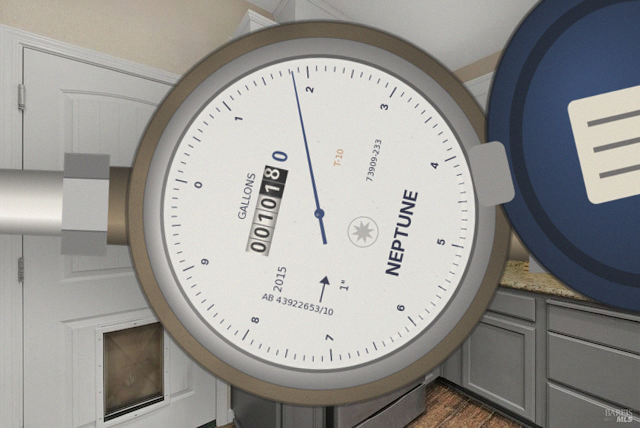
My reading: 10181.8,gal
